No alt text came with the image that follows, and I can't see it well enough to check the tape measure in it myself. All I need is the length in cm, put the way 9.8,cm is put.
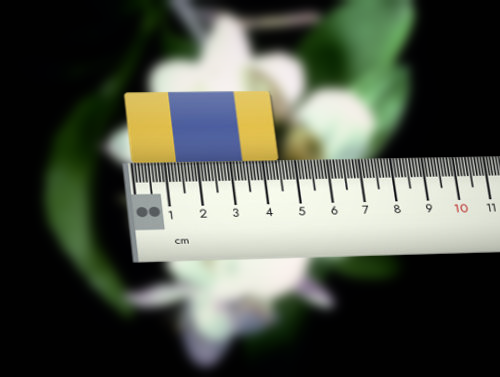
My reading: 4.5,cm
